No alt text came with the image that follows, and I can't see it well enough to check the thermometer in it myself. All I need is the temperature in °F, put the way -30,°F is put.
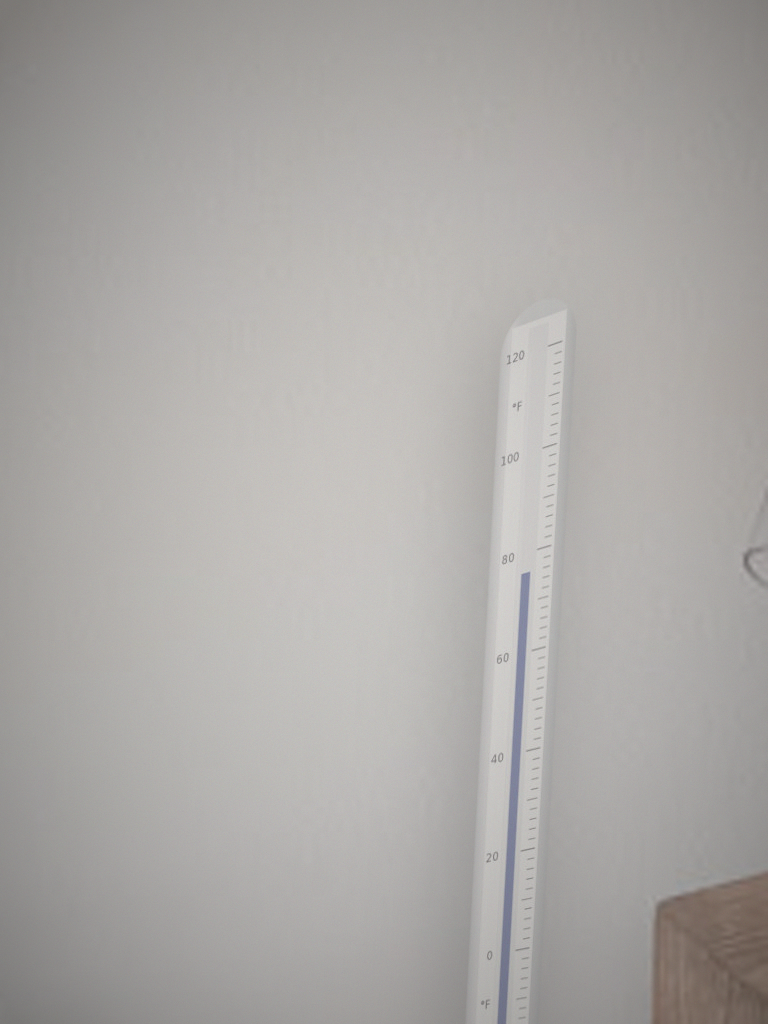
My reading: 76,°F
